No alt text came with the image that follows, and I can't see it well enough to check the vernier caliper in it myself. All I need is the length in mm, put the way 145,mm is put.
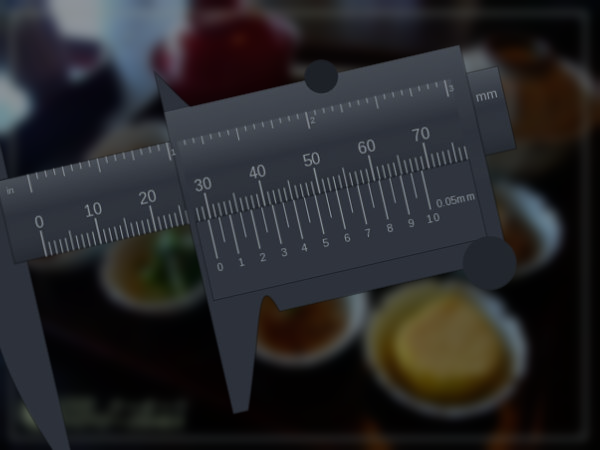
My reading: 29.6,mm
